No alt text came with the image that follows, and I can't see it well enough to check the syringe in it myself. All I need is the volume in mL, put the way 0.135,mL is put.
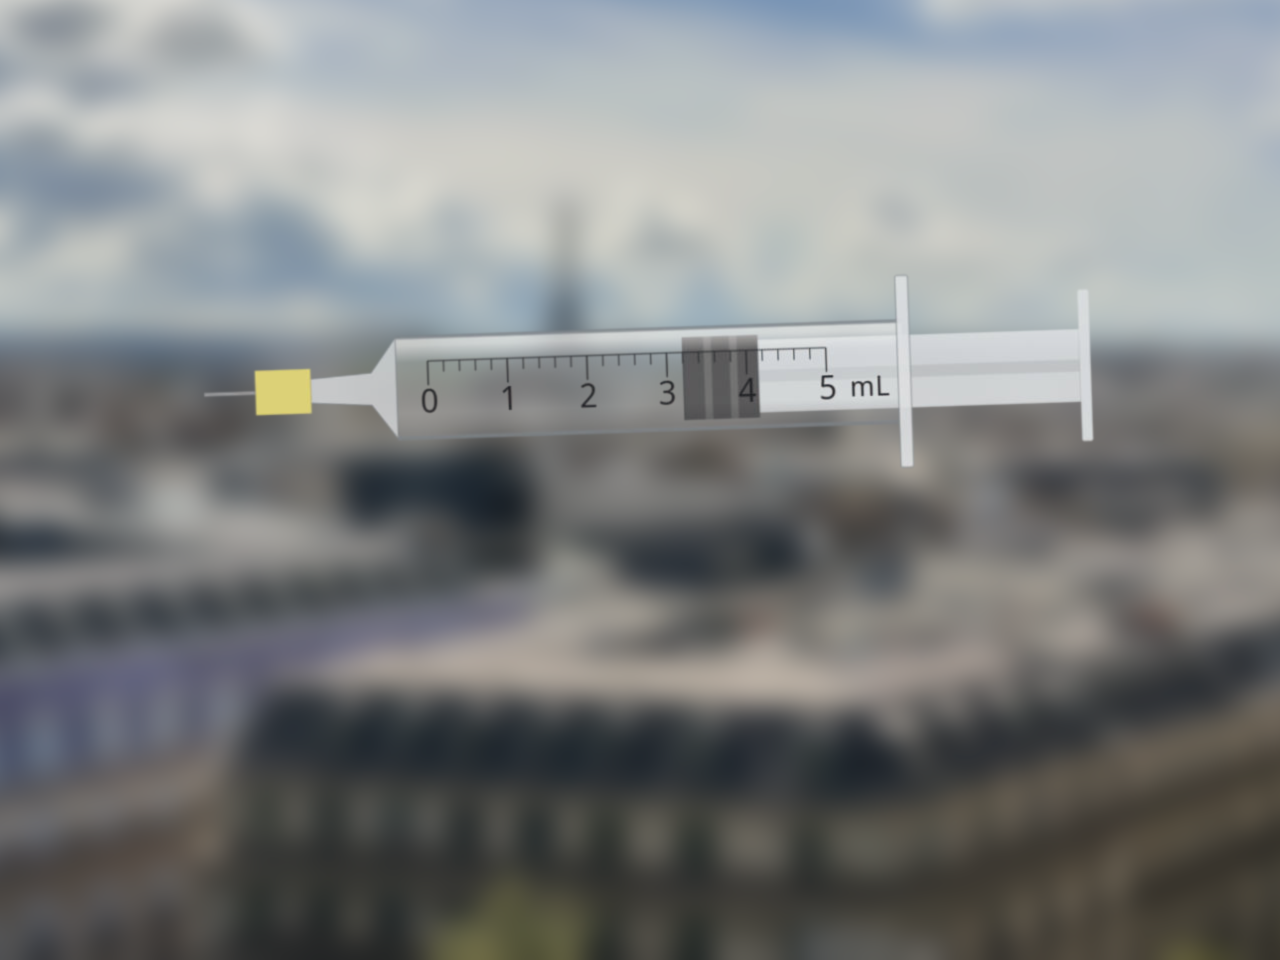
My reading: 3.2,mL
